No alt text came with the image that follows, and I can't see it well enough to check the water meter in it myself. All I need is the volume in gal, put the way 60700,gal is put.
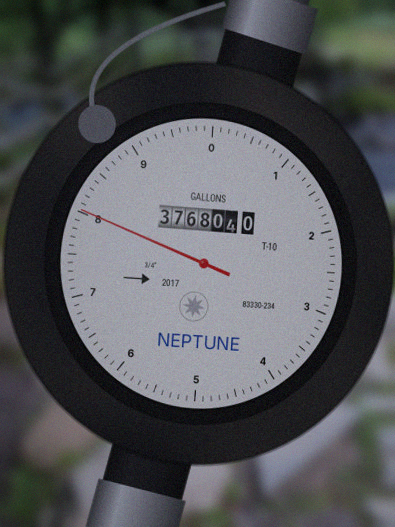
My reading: 3768038.0,gal
